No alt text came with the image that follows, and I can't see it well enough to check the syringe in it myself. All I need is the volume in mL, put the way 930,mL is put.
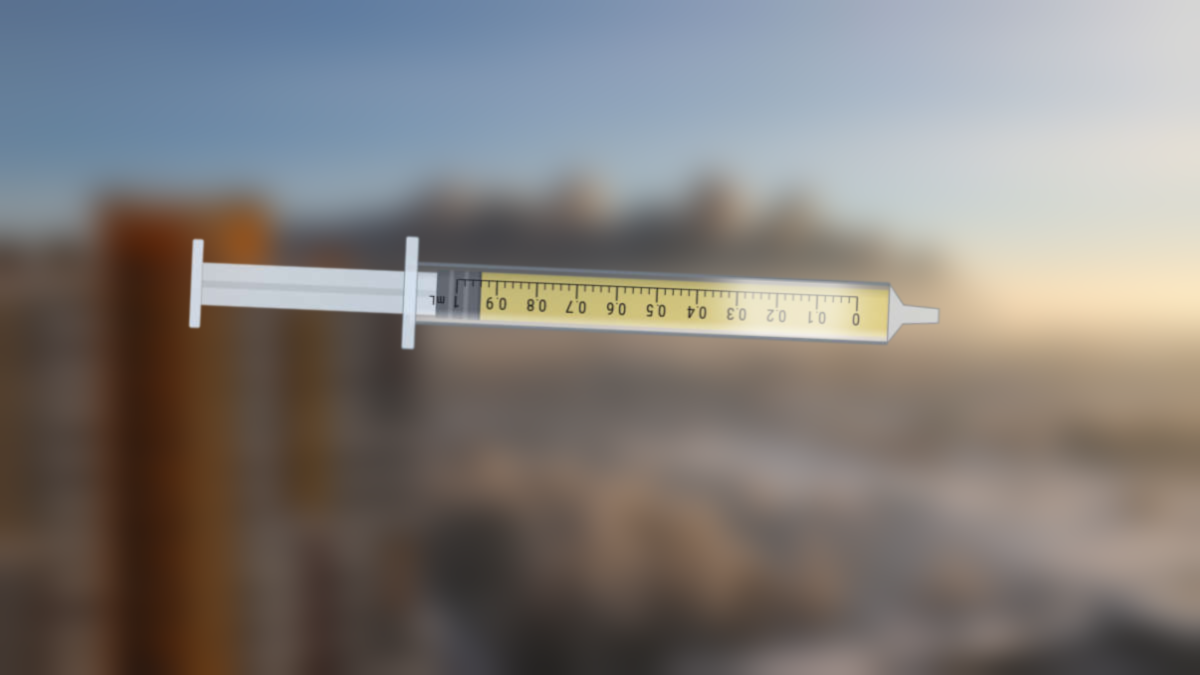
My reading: 0.94,mL
